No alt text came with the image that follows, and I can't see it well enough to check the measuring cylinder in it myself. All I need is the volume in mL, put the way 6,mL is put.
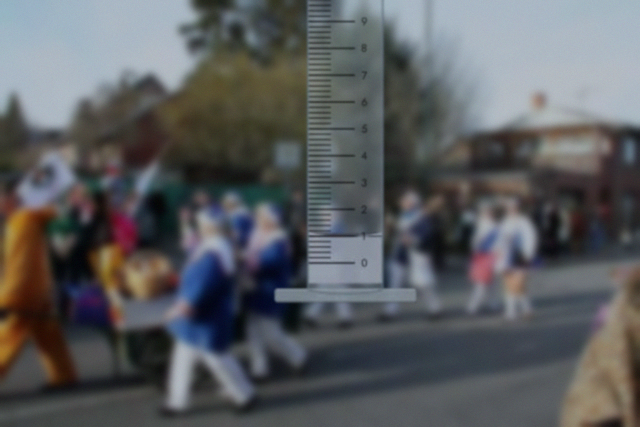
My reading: 1,mL
